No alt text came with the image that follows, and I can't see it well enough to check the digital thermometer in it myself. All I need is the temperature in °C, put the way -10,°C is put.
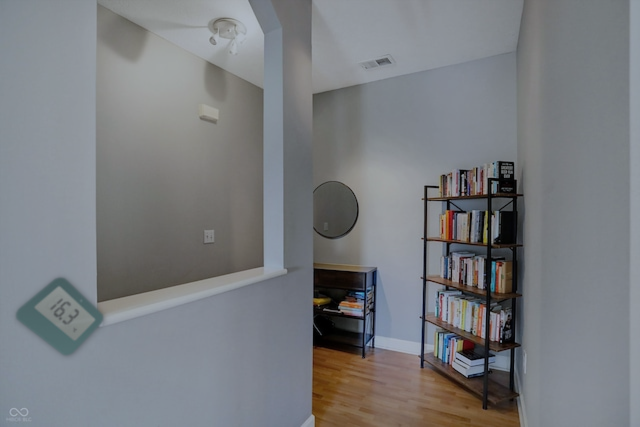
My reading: 16.3,°C
